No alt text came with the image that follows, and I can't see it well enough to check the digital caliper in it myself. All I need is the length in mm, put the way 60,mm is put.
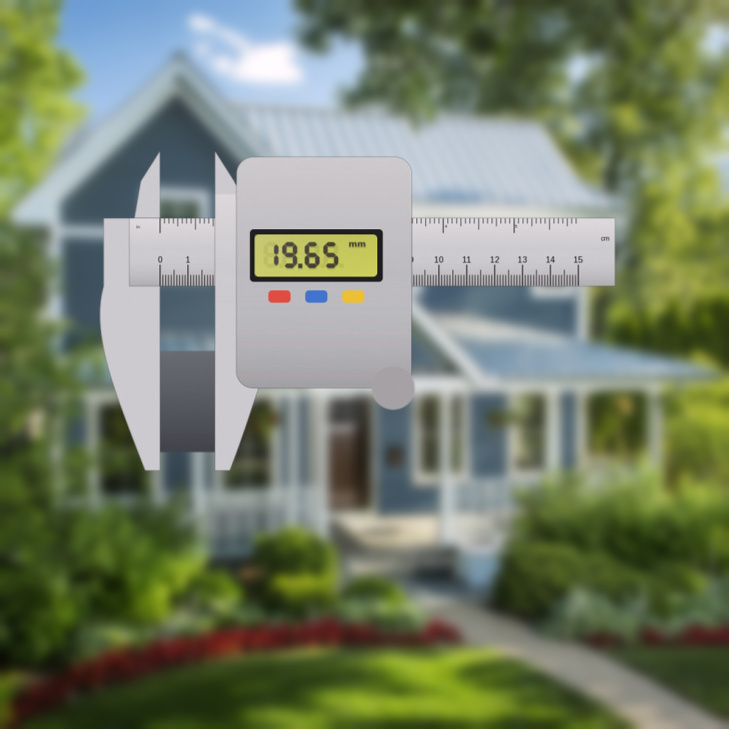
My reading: 19.65,mm
